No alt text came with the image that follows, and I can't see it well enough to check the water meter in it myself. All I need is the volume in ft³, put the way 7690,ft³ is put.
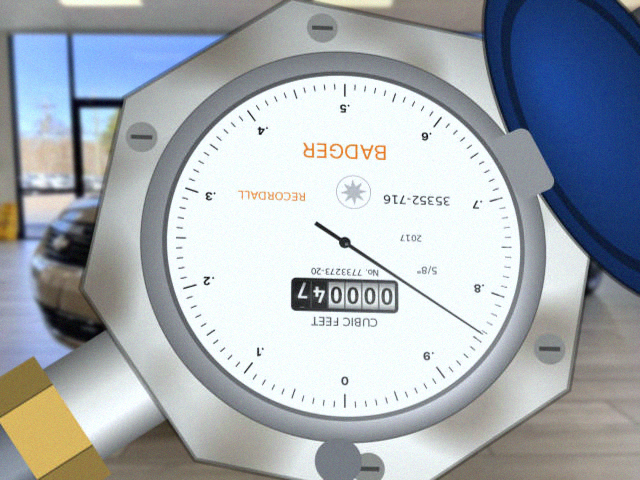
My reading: 46.84,ft³
